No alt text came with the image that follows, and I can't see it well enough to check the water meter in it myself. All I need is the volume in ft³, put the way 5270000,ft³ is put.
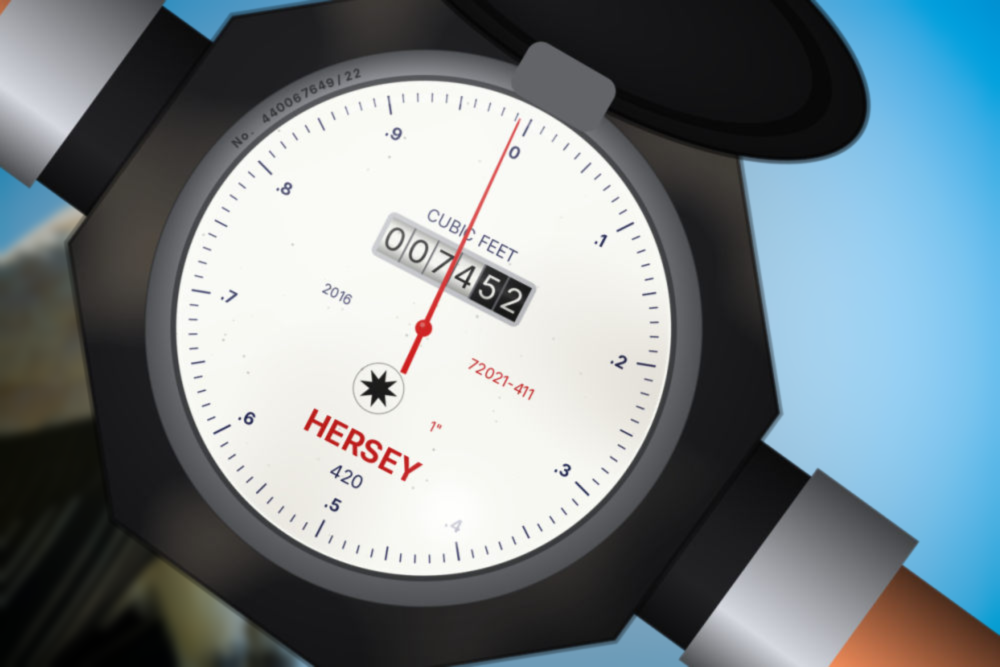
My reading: 7451.99,ft³
